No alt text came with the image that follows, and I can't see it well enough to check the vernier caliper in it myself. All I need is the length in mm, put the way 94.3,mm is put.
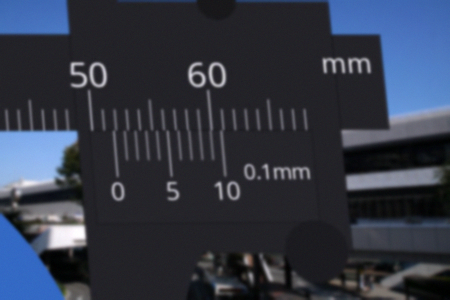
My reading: 51.8,mm
